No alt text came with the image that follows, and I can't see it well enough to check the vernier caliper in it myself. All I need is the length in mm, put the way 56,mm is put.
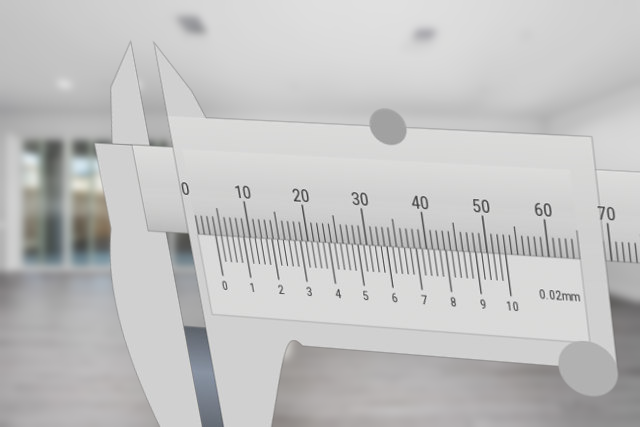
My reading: 4.0,mm
